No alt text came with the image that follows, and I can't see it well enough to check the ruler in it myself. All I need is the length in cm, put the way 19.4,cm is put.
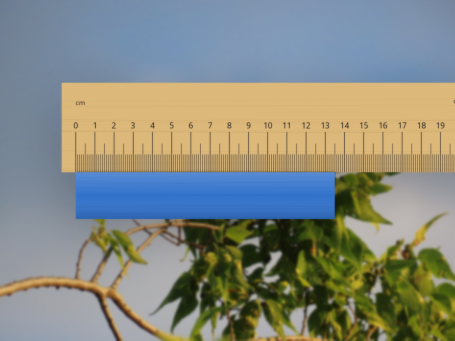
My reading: 13.5,cm
